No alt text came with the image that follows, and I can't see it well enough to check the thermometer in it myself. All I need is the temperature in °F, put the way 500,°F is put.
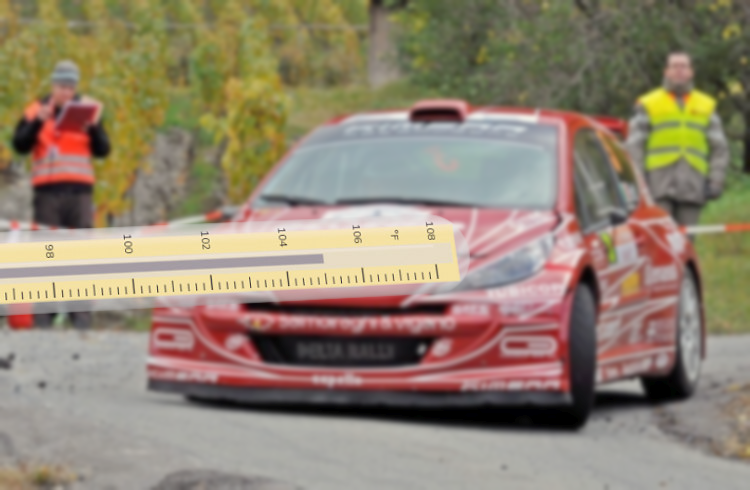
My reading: 105,°F
